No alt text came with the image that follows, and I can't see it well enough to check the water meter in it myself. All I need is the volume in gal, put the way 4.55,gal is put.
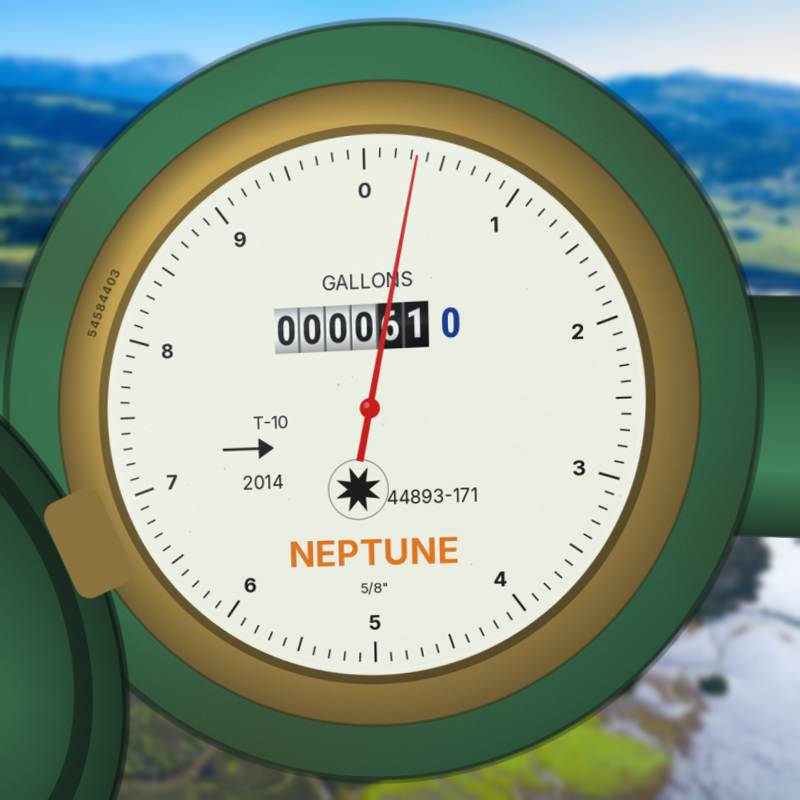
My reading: 610.3,gal
